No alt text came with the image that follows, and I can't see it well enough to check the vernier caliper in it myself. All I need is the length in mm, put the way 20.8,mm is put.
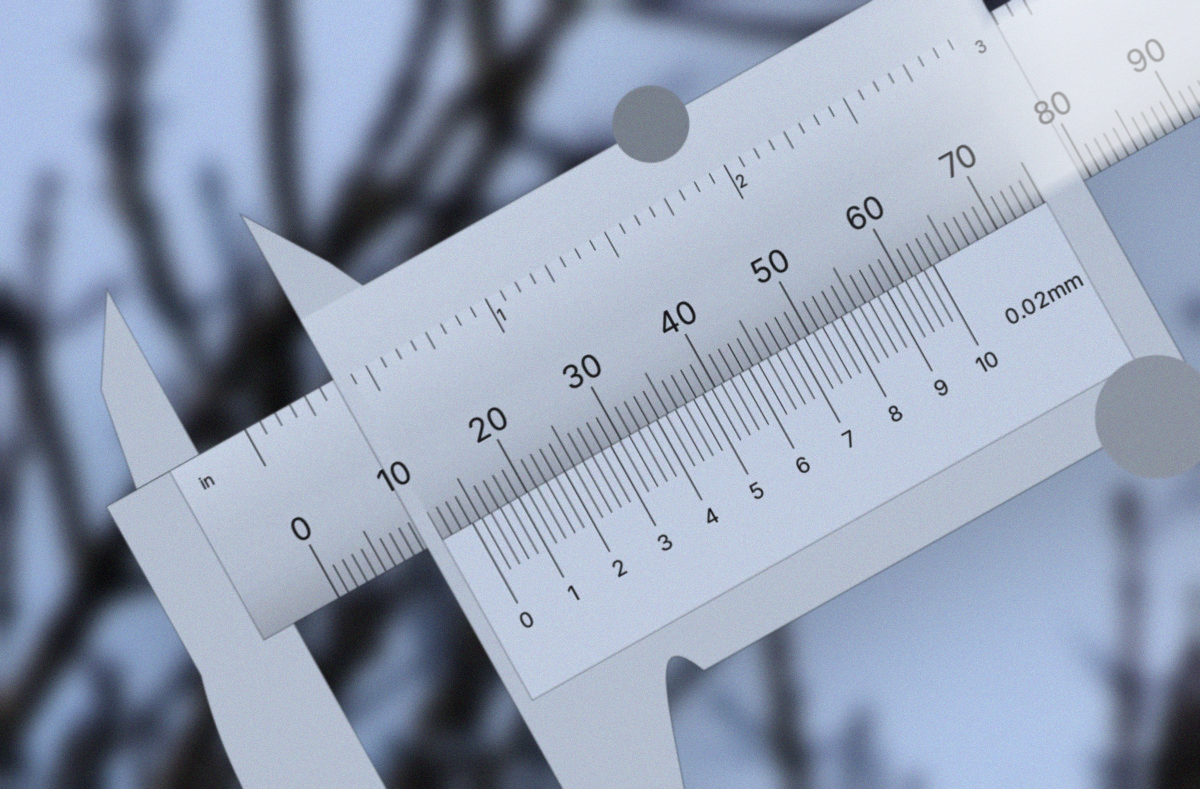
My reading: 14.2,mm
